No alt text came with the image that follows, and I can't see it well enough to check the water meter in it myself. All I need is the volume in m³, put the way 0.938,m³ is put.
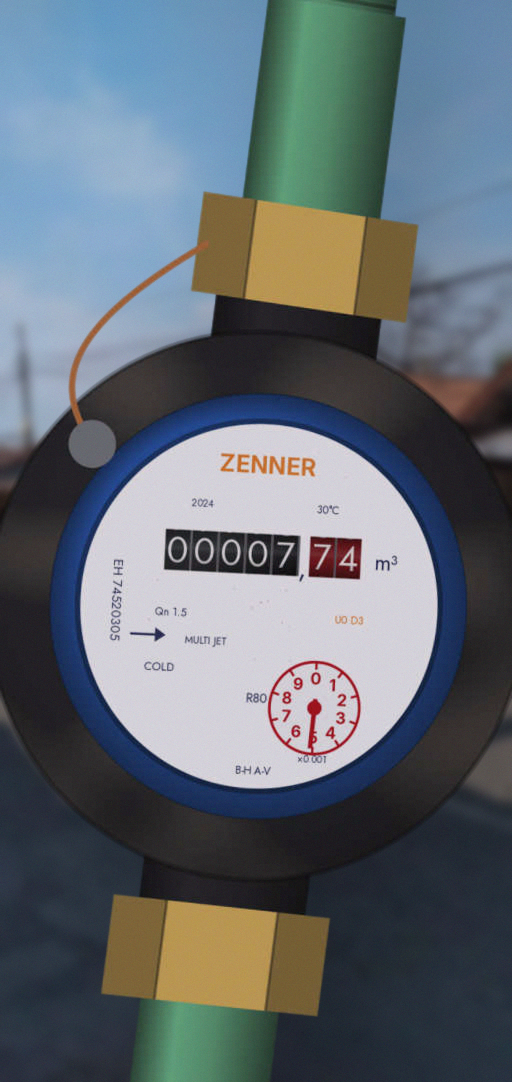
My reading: 7.745,m³
